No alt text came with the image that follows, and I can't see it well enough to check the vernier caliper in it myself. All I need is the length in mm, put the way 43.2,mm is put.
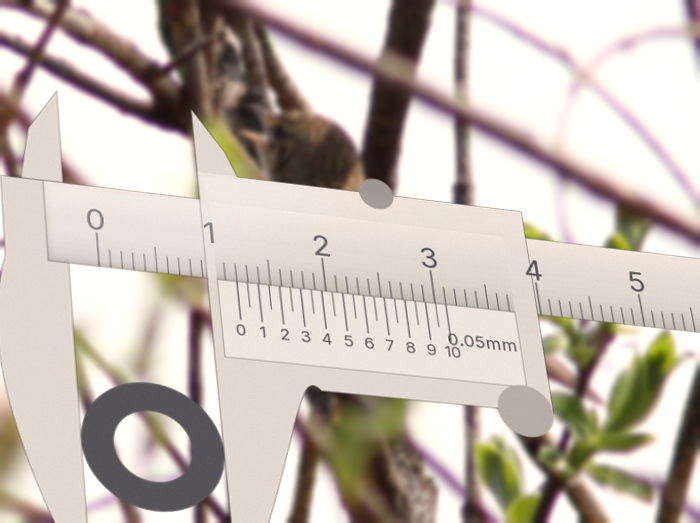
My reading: 12.0,mm
